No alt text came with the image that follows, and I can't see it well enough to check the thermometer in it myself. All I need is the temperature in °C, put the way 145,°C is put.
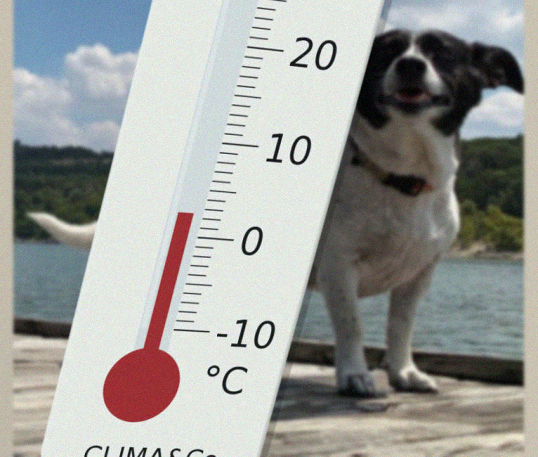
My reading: 2.5,°C
